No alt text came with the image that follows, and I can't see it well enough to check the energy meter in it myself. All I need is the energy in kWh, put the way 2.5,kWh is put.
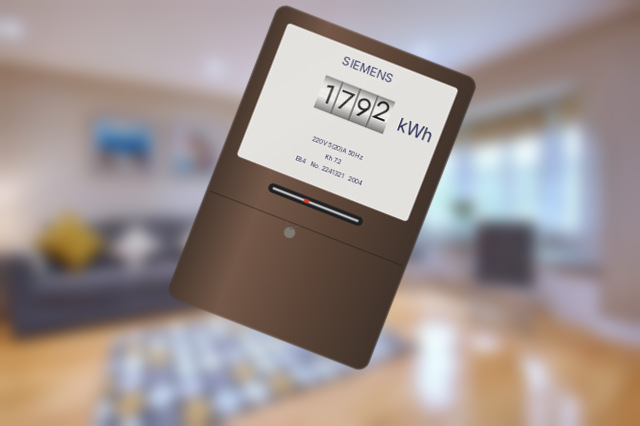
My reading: 1792,kWh
